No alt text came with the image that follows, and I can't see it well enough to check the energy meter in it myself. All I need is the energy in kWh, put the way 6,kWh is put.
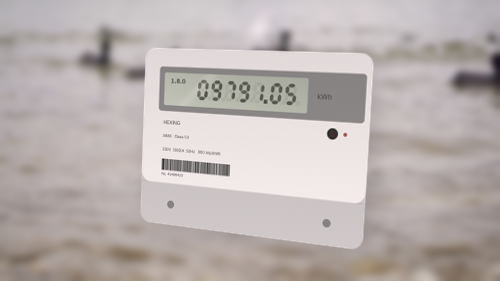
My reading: 9791.05,kWh
